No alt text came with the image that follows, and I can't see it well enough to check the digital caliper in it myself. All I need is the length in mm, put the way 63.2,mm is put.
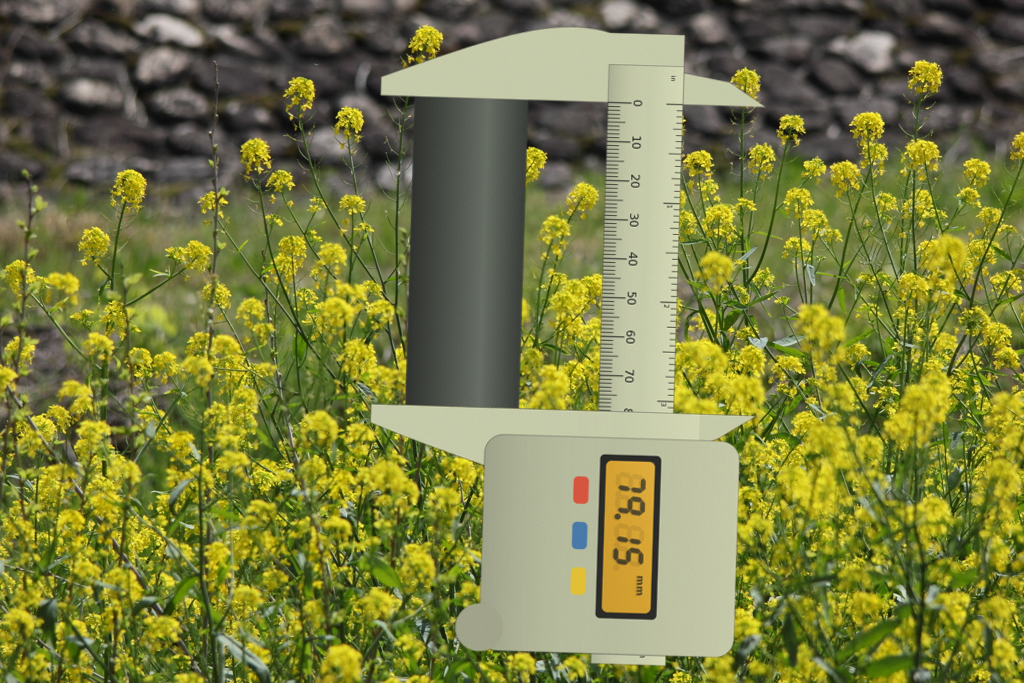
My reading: 79.15,mm
